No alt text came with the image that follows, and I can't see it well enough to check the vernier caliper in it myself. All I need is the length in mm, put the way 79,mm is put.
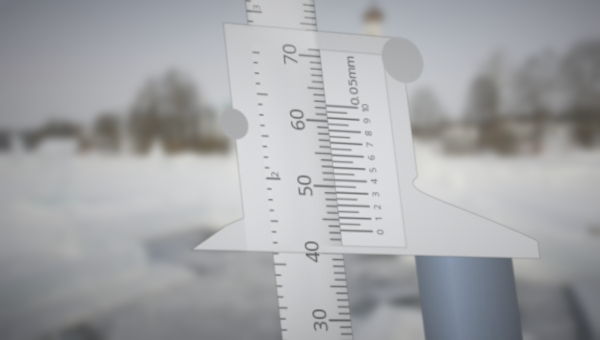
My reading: 43.4,mm
